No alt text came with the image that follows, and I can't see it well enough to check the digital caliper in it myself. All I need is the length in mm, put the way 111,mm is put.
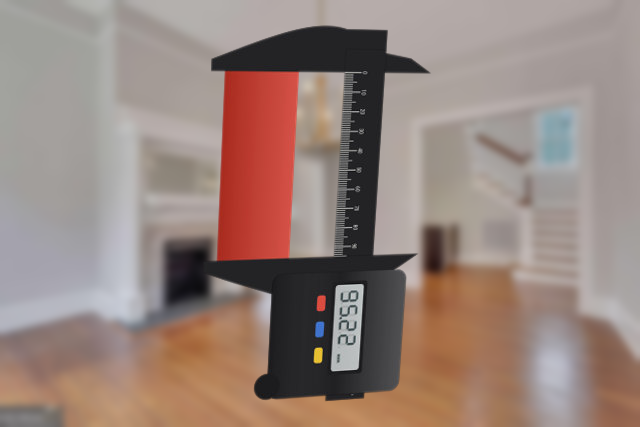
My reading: 95.22,mm
